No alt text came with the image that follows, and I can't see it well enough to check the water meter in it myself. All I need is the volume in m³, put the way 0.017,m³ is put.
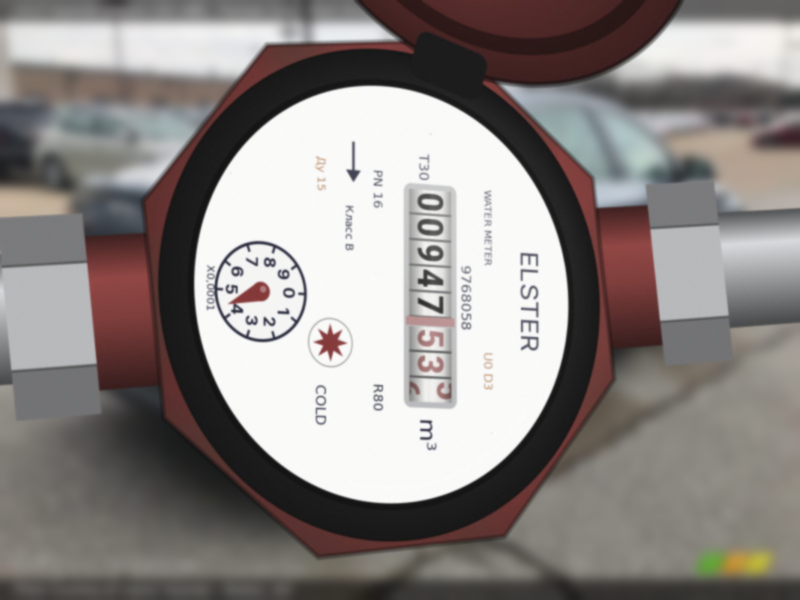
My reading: 947.5354,m³
